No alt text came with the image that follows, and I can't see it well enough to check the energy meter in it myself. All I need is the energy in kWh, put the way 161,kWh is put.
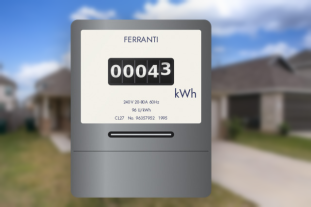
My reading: 43,kWh
